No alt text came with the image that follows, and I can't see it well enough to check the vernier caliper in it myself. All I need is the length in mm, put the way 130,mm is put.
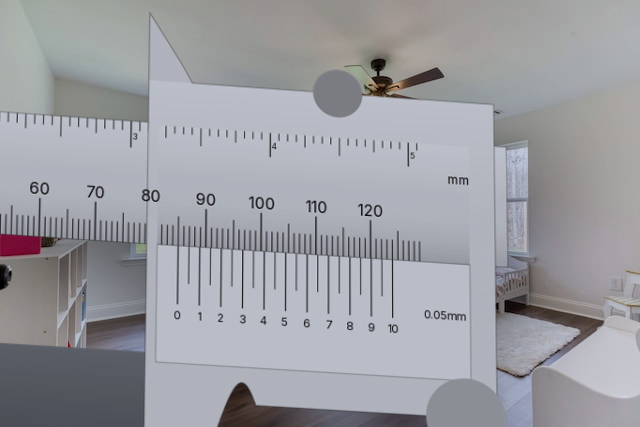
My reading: 85.0,mm
